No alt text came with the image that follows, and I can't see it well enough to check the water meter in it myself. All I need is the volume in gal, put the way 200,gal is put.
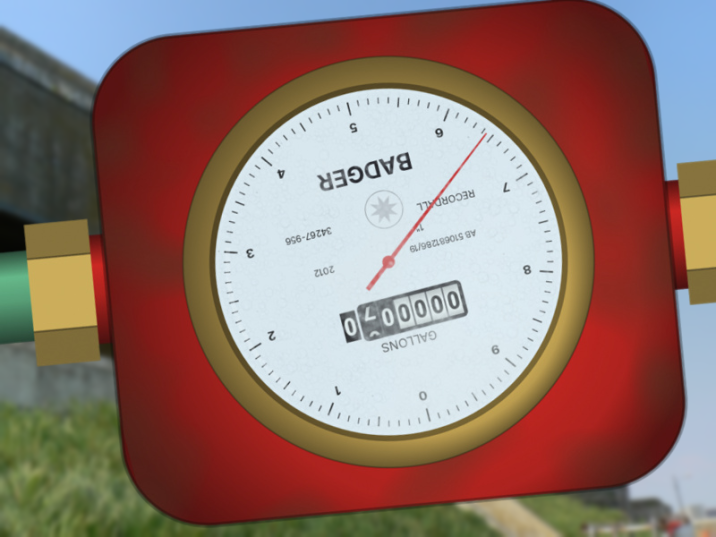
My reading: 66.4,gal
